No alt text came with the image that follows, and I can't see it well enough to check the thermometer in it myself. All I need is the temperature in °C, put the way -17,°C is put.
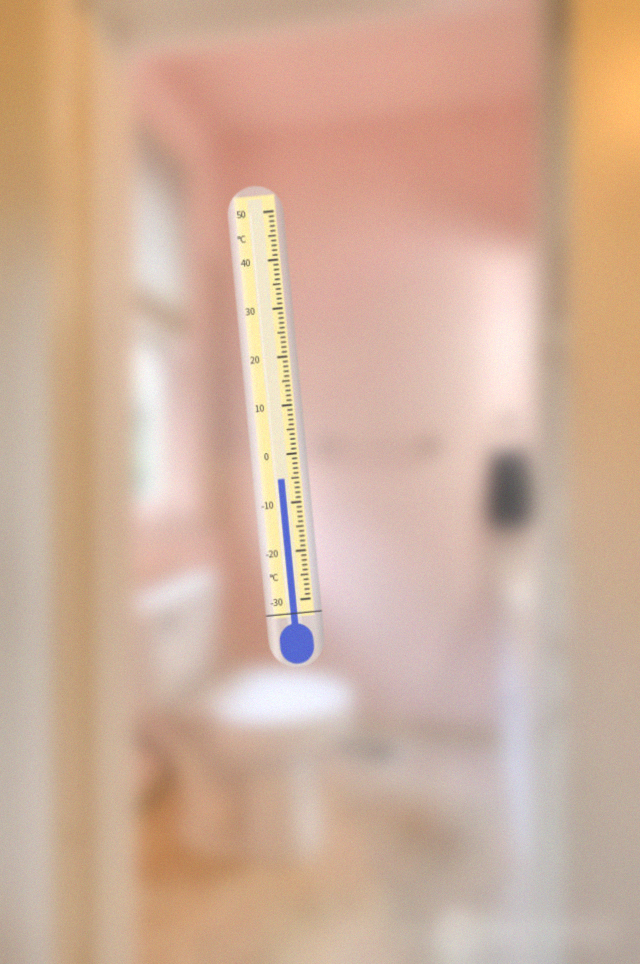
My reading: -5,°C
